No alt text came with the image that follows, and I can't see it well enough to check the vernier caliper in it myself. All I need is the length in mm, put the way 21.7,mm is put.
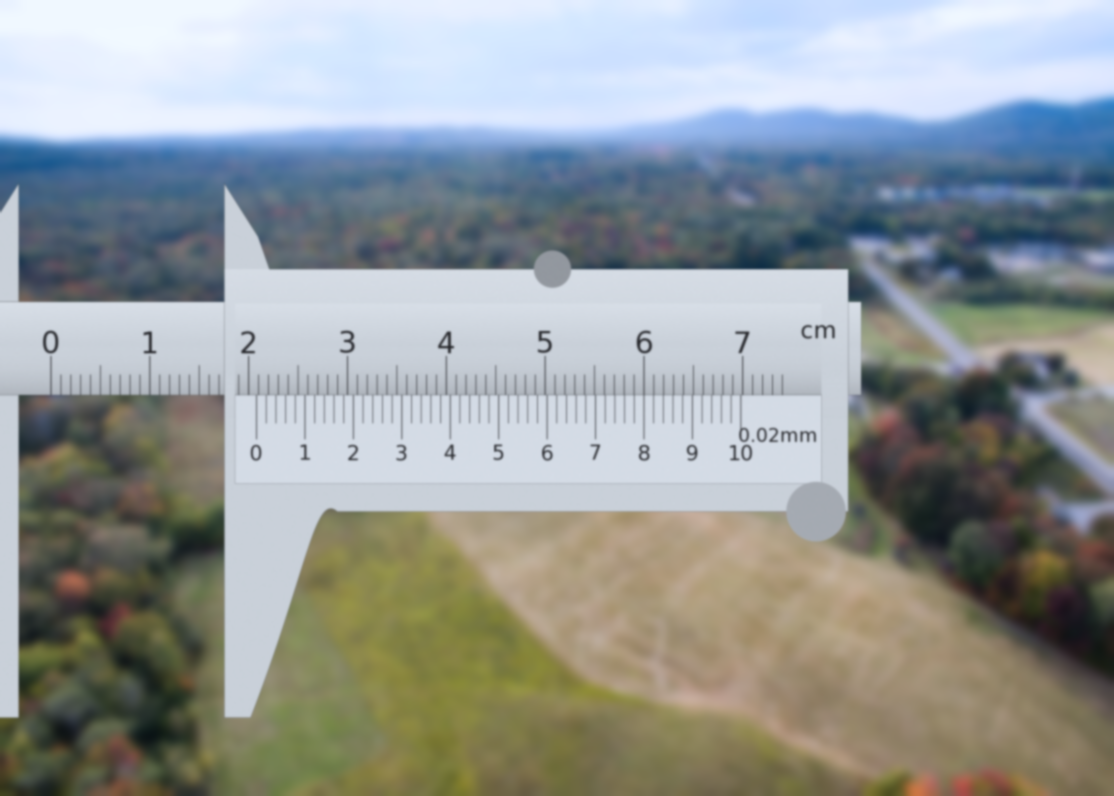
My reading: 20.8,mm
